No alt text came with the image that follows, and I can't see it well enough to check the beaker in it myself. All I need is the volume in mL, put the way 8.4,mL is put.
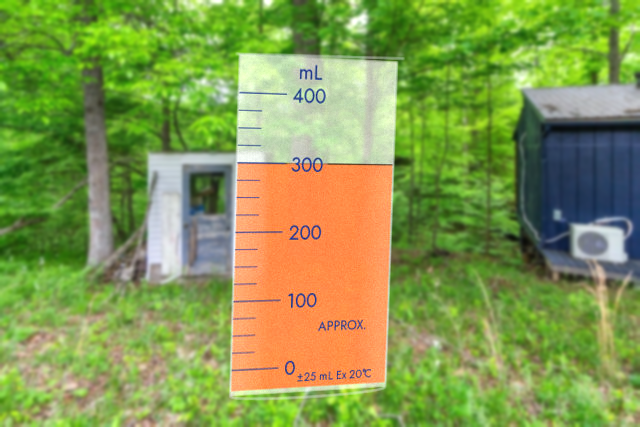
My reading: 300,mL
